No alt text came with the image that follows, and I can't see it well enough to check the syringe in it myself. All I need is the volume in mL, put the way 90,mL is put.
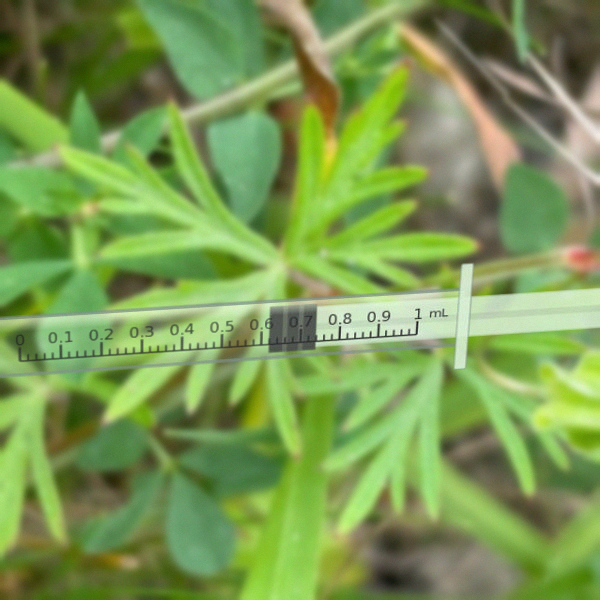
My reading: 0.62,mL
